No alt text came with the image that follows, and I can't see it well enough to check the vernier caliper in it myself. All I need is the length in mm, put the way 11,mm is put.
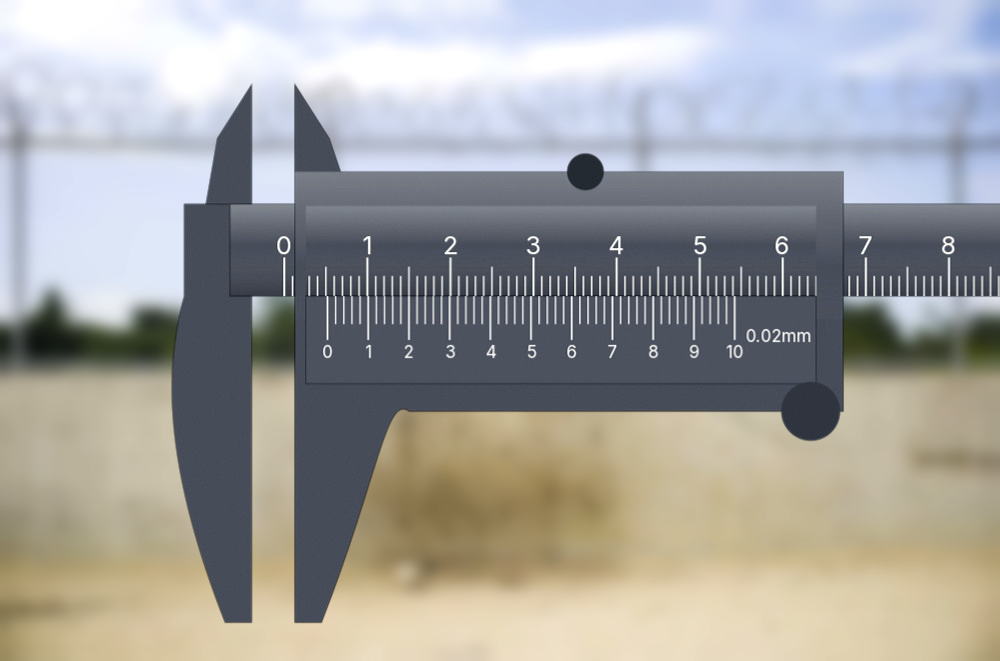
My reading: 5.2,mm
